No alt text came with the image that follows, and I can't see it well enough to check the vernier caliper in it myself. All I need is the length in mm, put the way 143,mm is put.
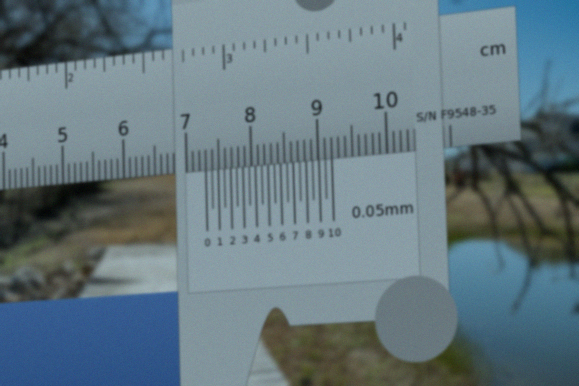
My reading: 73.0,mm
